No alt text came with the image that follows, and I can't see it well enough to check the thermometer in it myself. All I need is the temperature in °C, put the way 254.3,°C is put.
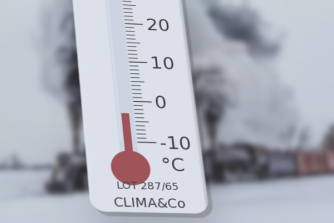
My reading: -3,°C
